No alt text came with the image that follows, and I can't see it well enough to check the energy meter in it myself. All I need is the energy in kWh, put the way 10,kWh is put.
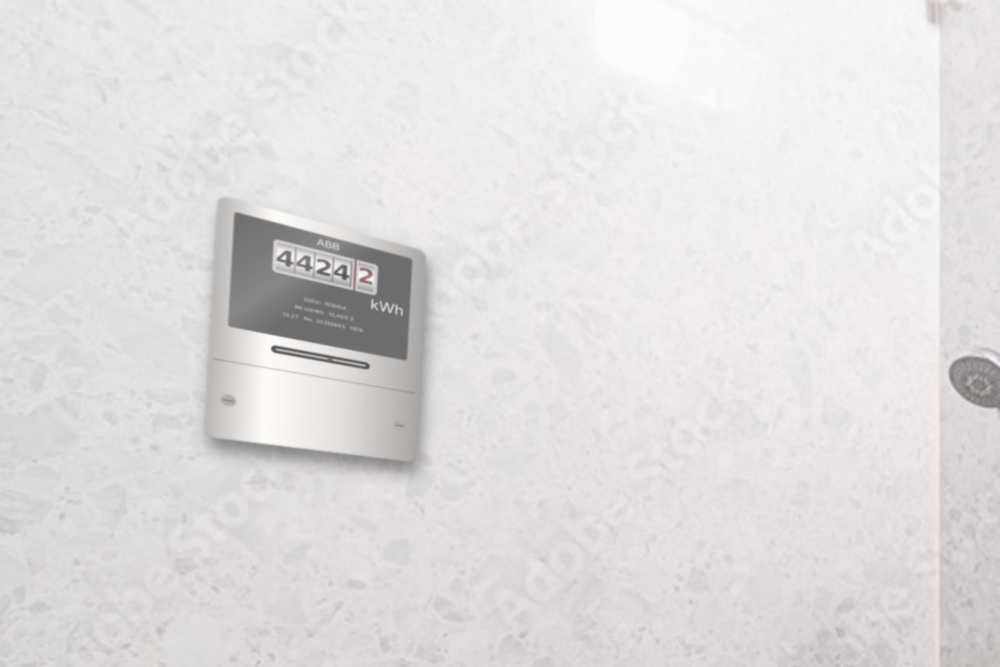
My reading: 4424.2,kWh
